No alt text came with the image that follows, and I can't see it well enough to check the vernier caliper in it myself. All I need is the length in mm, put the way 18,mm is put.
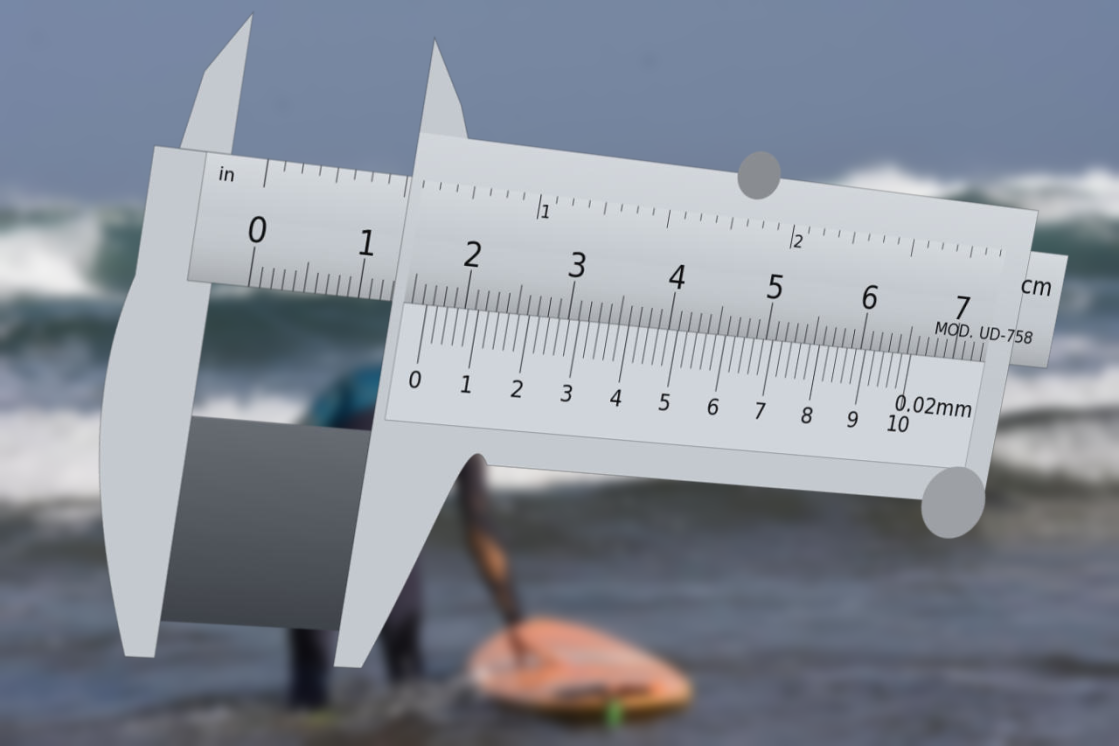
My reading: 16.4,mm
